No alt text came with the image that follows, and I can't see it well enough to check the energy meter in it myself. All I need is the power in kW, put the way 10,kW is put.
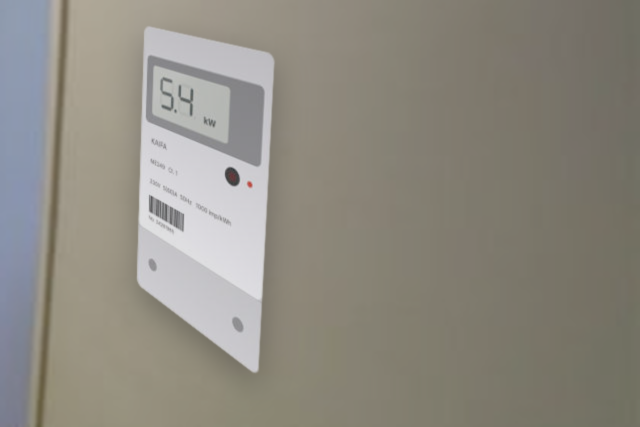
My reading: 5.4,kW
